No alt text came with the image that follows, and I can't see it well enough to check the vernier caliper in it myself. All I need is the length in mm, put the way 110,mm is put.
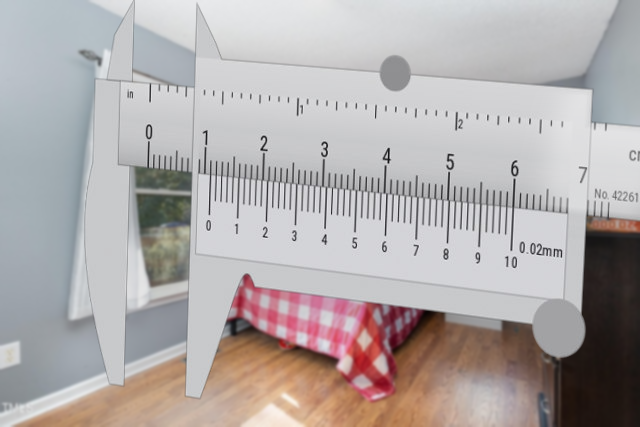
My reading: 11.0,mm
